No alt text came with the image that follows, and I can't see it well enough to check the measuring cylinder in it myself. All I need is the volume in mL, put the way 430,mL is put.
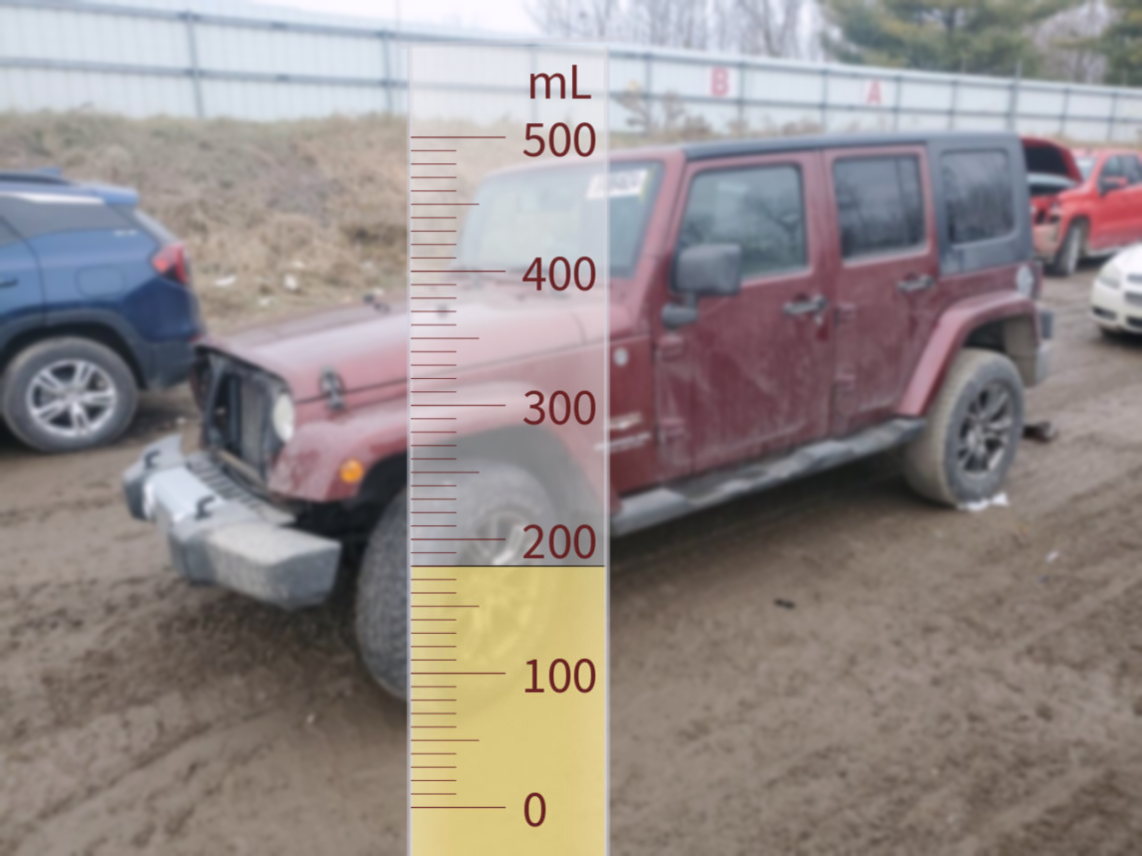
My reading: 180,mL
